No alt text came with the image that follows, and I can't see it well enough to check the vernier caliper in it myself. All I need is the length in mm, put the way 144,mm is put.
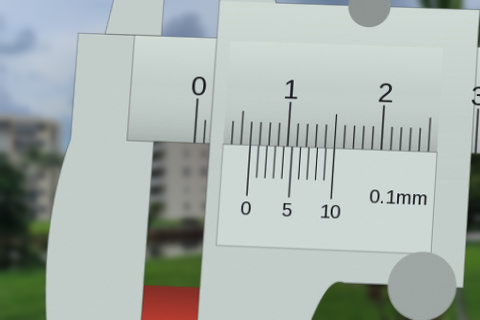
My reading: 6.0,mm
